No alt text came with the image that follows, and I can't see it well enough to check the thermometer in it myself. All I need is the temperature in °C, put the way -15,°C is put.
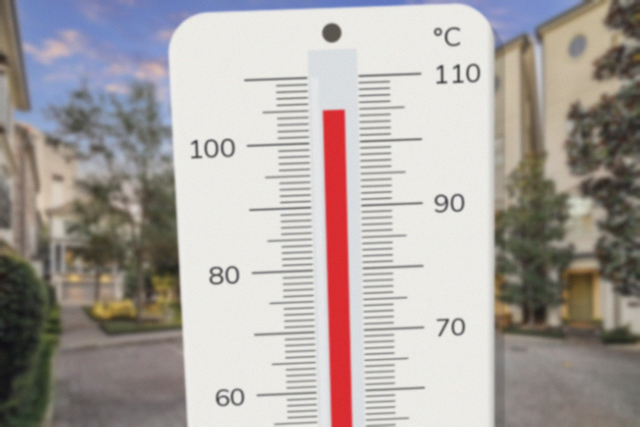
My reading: 105,°C
